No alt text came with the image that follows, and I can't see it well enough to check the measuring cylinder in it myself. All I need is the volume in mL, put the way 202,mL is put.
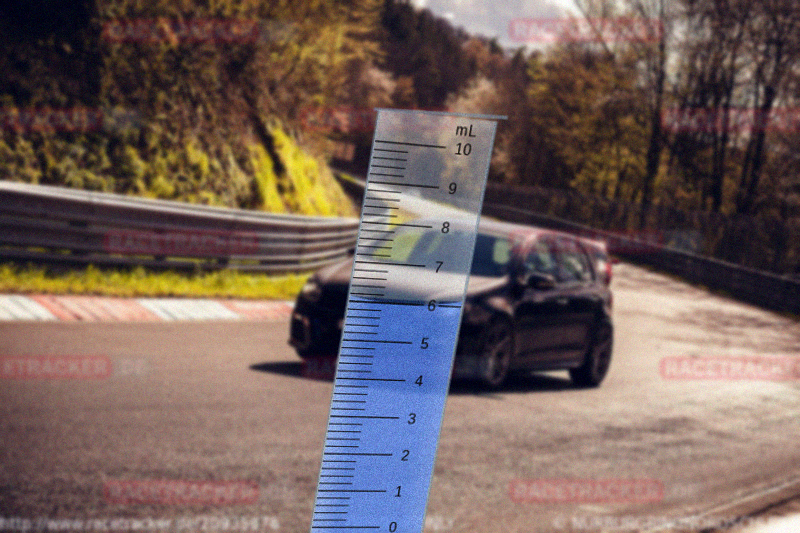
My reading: 6,mL
